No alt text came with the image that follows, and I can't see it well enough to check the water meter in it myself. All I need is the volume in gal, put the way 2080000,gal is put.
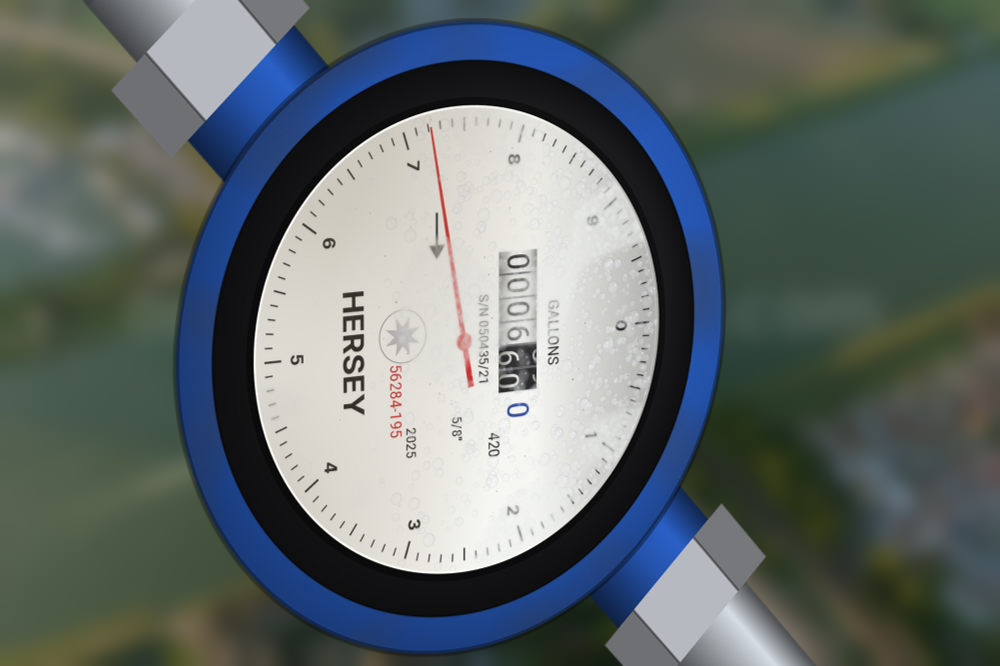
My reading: 6597.2,gal
